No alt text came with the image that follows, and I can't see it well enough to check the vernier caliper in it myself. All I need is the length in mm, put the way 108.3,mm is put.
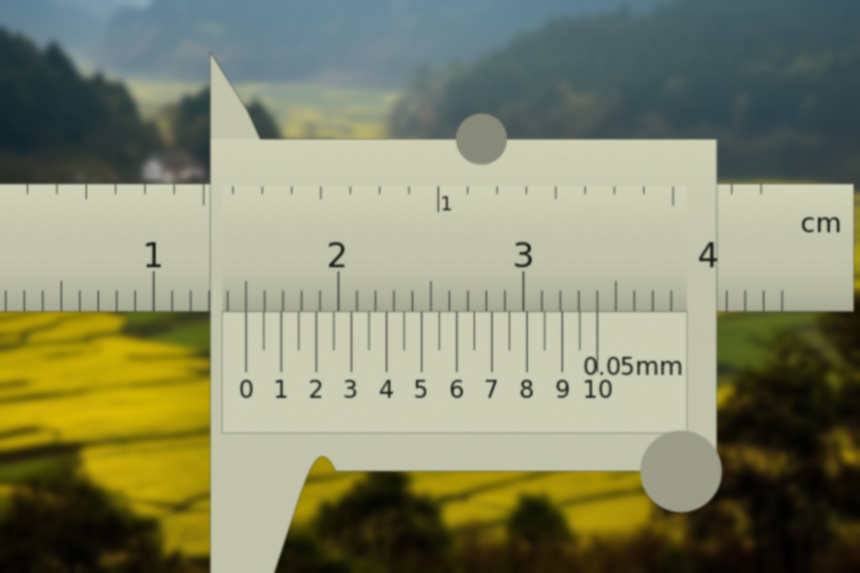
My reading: 15.0,mm
